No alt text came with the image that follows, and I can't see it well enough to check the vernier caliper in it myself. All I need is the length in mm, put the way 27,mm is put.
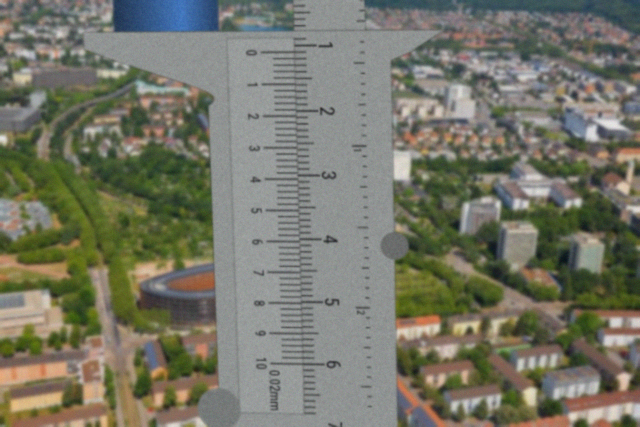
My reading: 11.0,mm
